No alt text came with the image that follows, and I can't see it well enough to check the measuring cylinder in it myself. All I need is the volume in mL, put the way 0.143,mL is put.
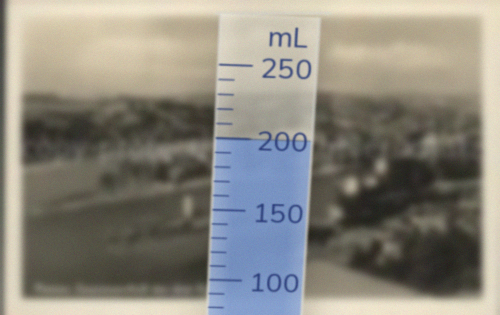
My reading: 200,mL
